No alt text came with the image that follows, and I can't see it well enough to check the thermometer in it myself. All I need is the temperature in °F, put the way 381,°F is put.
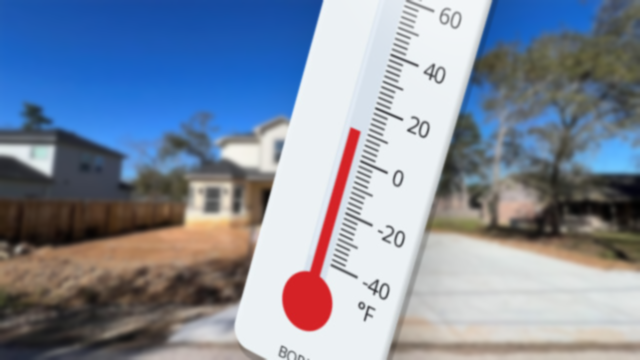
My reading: 10,°F
